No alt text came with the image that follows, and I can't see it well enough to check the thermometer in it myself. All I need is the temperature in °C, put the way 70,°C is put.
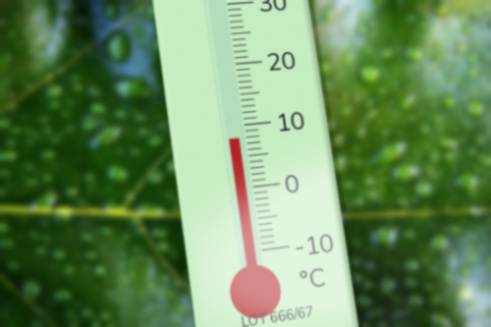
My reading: 8,°C
